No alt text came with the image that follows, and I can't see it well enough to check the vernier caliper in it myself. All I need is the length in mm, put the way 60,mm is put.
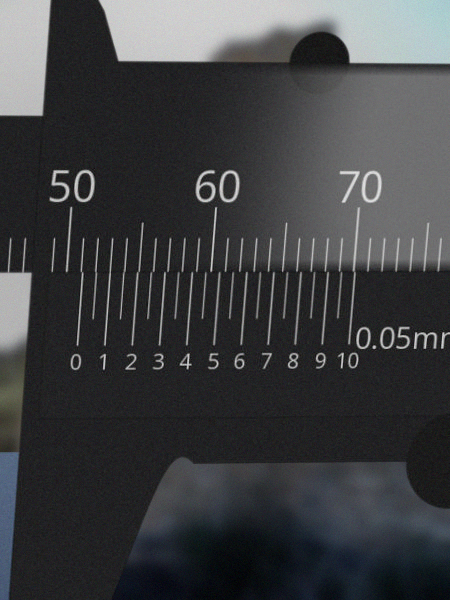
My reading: 51.1,mm
